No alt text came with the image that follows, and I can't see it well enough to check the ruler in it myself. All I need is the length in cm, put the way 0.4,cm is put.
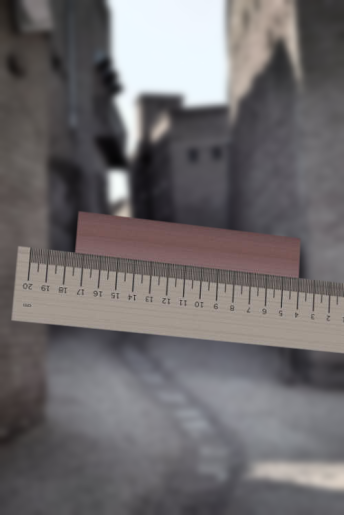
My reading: 13.5,cm
